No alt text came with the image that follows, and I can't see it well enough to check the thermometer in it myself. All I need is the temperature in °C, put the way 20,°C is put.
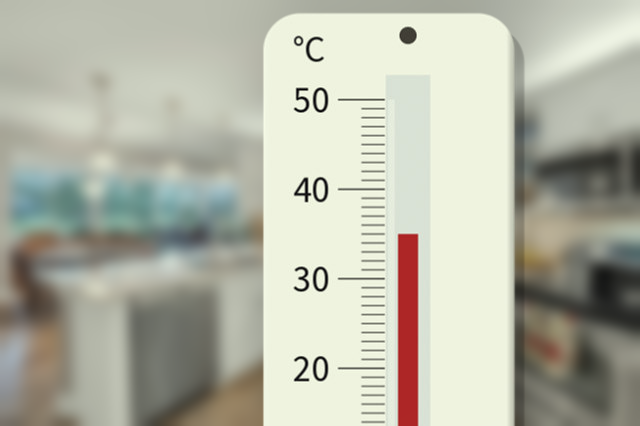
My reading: 35,°C
